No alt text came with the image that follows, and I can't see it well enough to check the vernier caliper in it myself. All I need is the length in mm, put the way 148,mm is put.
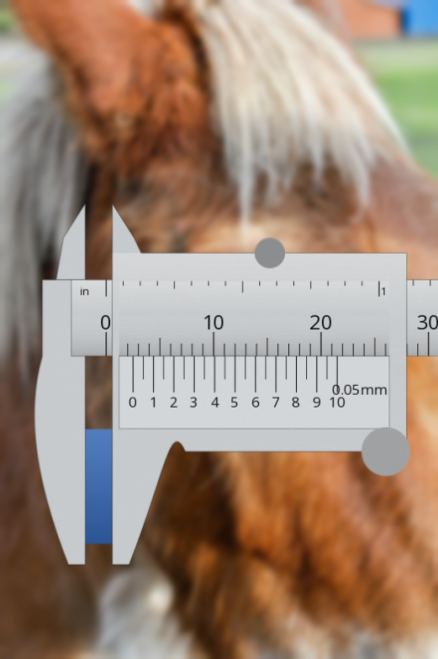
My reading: 2.5,mm
